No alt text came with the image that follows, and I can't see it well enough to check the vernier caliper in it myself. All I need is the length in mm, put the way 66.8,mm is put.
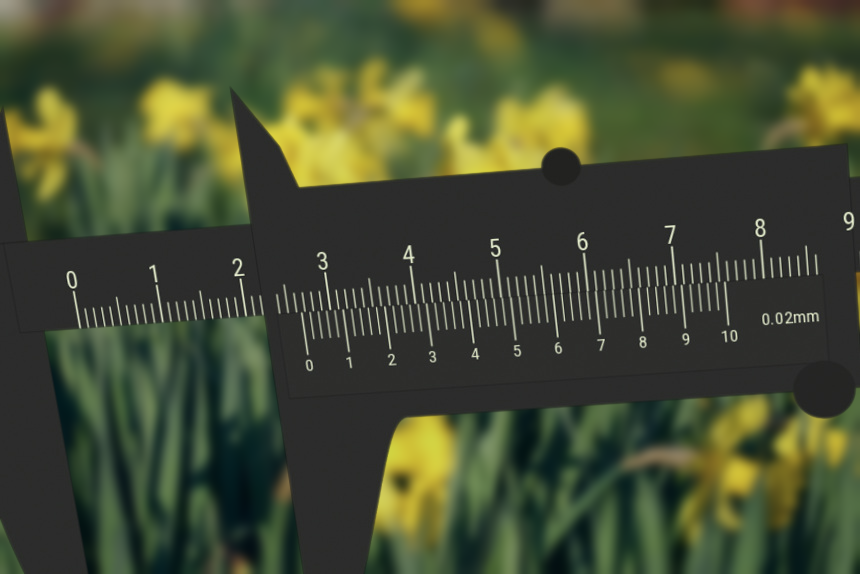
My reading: 26.6,mm
